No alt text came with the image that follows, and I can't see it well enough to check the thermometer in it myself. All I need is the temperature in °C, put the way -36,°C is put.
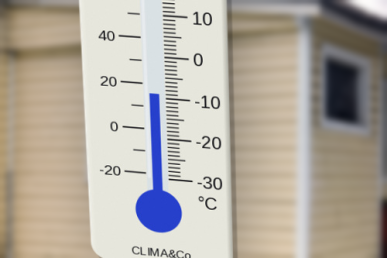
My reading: -9,°C
